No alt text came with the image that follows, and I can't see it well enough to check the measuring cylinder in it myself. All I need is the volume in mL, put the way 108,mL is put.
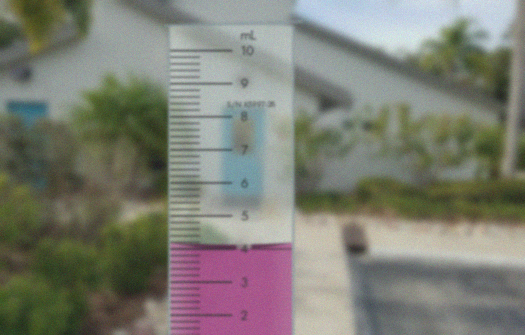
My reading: 4,mL
